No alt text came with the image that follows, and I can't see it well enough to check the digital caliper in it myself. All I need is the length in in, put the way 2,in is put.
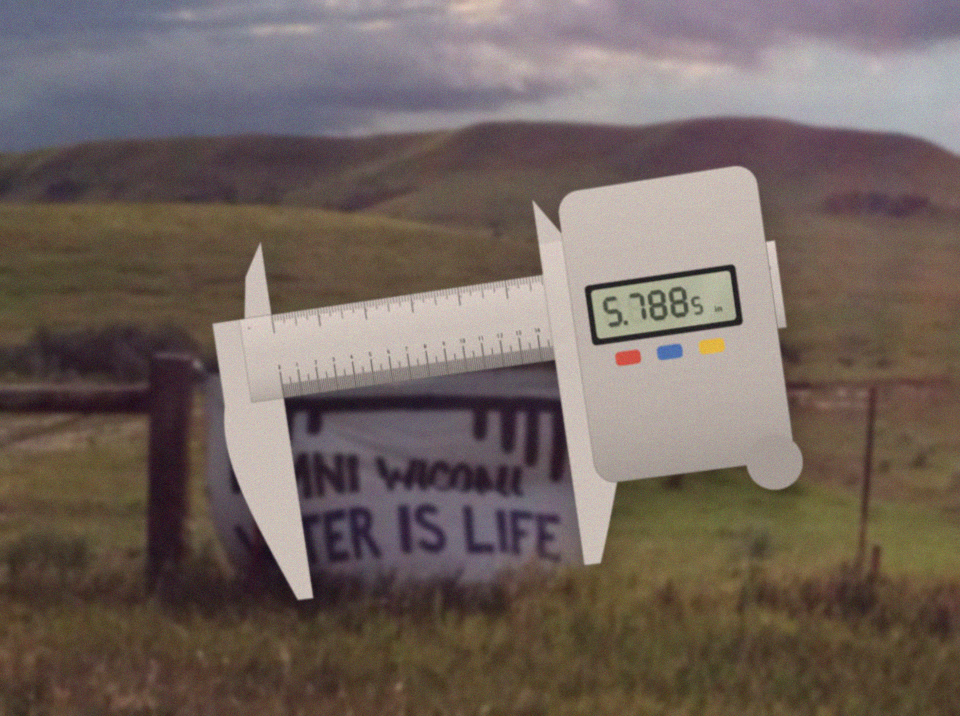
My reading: 5.7885,in
